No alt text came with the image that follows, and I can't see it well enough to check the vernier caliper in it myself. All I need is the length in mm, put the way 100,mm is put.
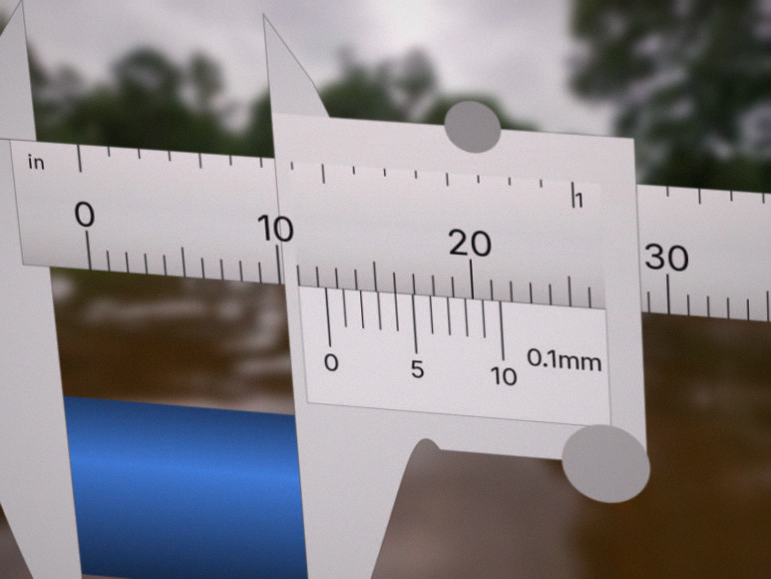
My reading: 12.4,mm
